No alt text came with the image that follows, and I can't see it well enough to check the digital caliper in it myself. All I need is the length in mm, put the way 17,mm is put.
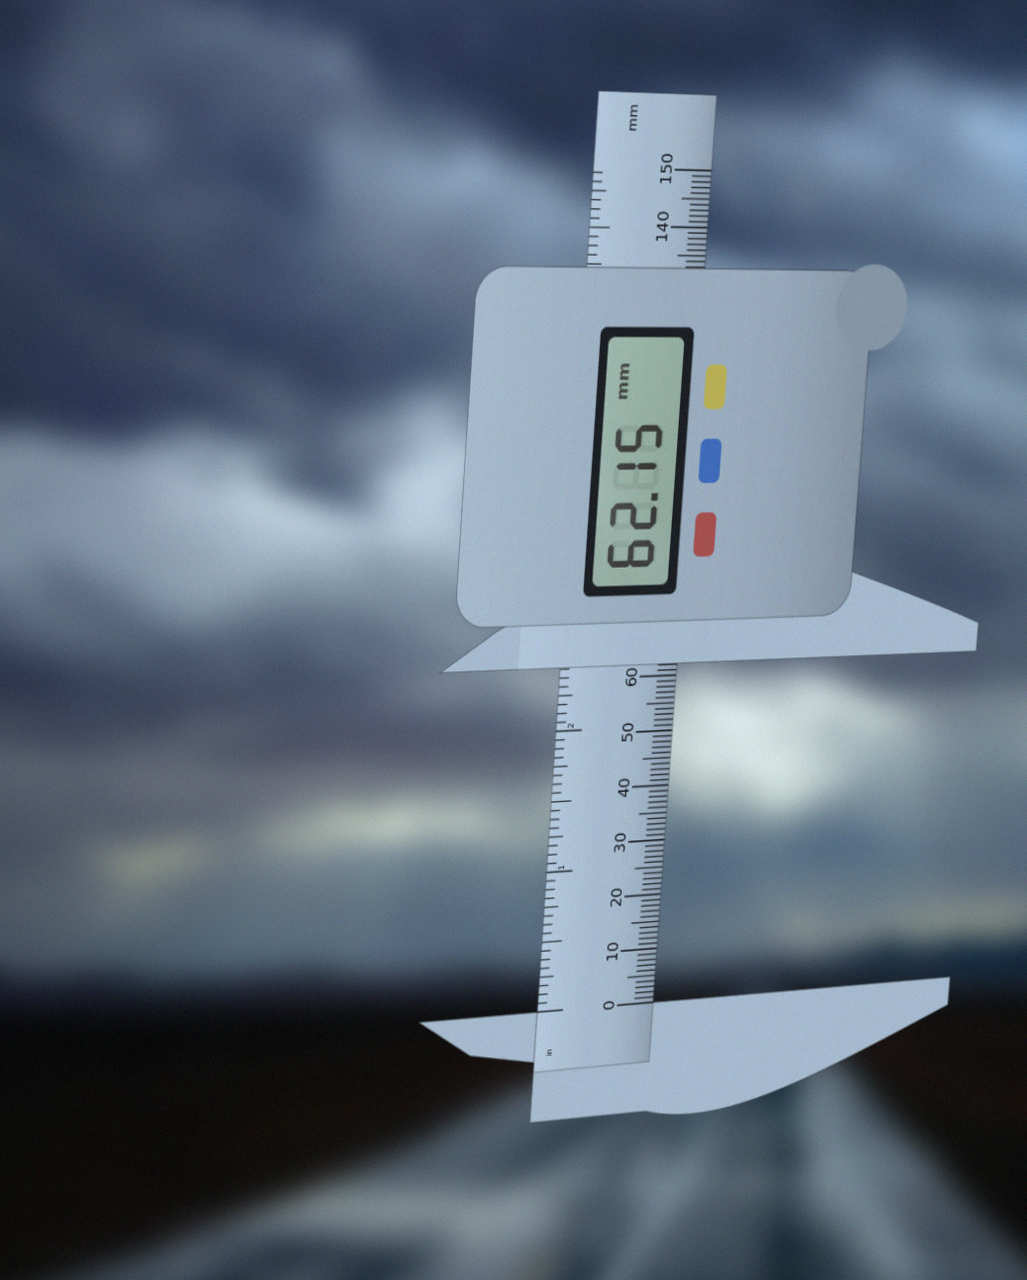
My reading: 62.15,mm
